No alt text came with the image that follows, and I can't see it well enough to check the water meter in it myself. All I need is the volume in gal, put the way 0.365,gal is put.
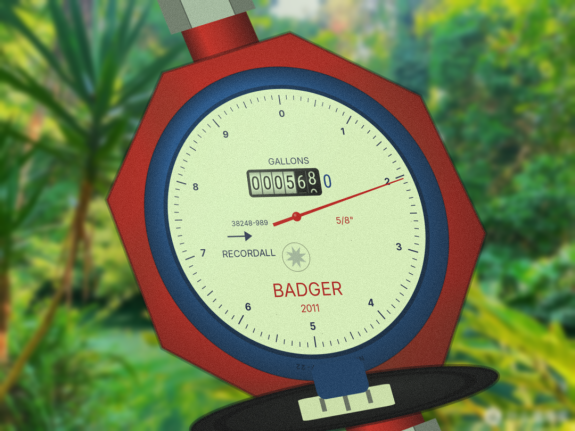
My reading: 5682.0,gal
